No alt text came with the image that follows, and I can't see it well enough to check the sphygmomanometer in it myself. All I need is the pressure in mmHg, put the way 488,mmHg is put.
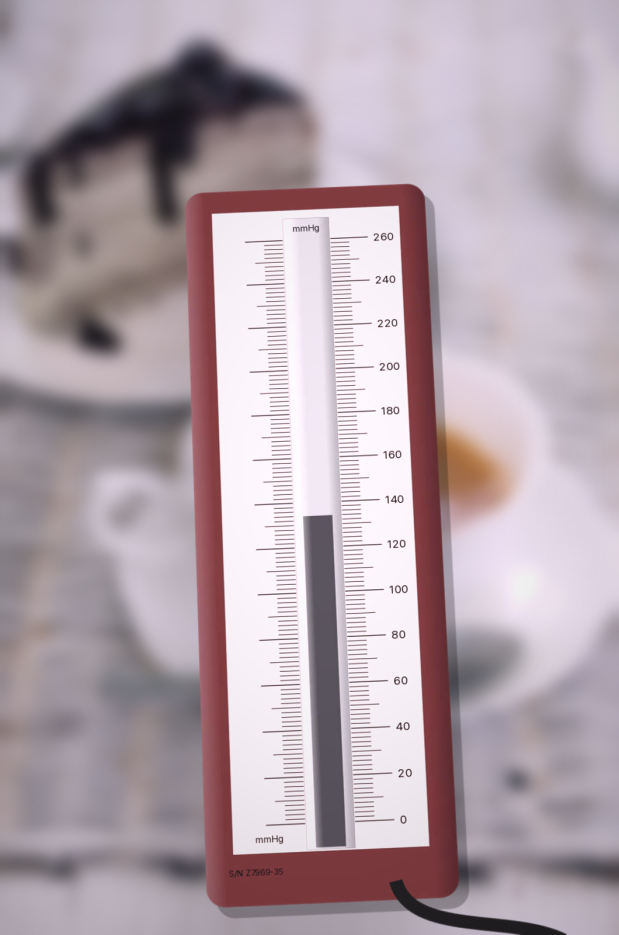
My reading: 134,mmHg
